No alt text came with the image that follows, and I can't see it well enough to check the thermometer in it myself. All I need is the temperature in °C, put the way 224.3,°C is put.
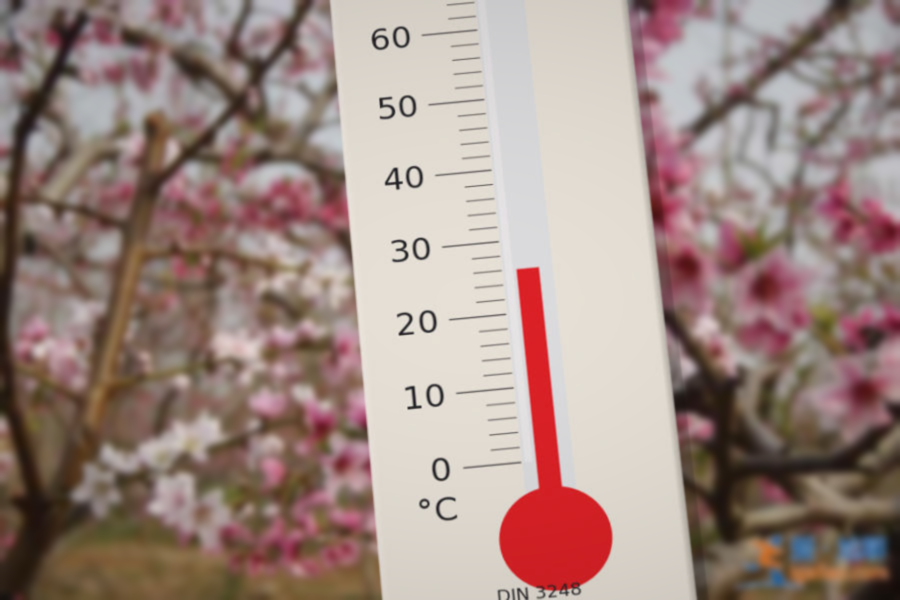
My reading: 26,°C
